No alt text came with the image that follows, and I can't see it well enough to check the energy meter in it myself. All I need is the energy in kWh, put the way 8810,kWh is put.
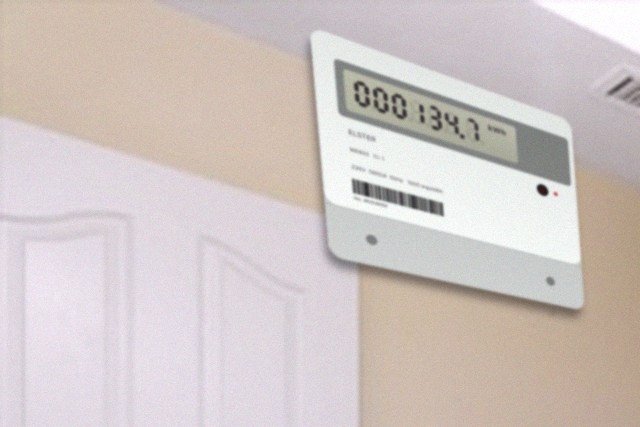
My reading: 134.7,kWh
